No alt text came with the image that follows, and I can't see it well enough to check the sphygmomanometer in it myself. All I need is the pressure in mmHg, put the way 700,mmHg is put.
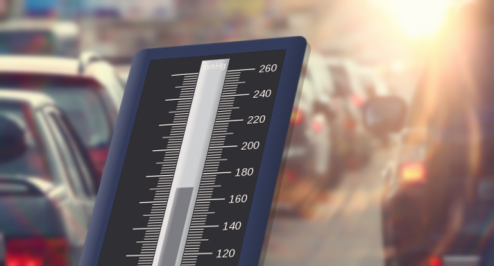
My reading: 170,mmHg
